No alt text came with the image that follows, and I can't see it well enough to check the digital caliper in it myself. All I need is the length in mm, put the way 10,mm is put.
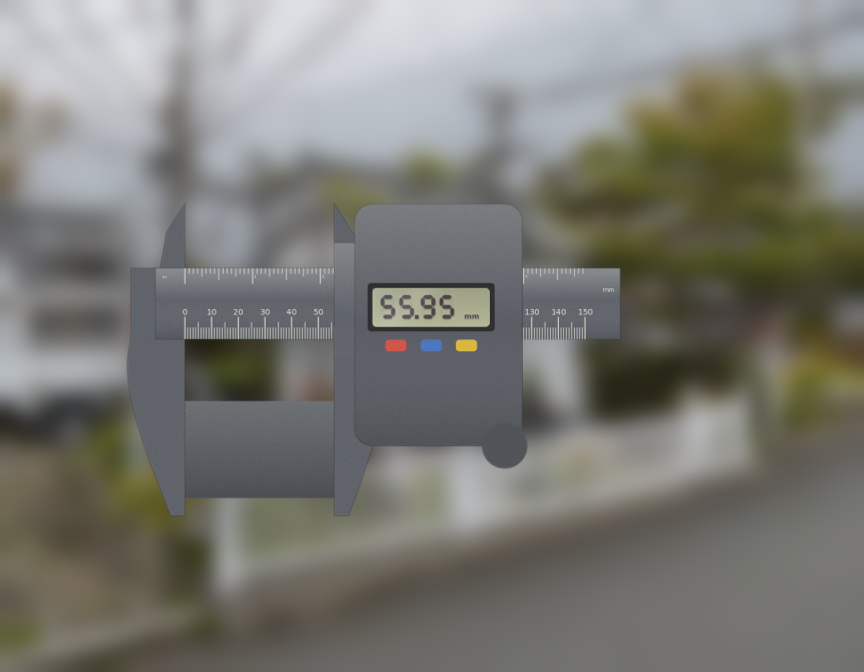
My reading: 55.95,mm
